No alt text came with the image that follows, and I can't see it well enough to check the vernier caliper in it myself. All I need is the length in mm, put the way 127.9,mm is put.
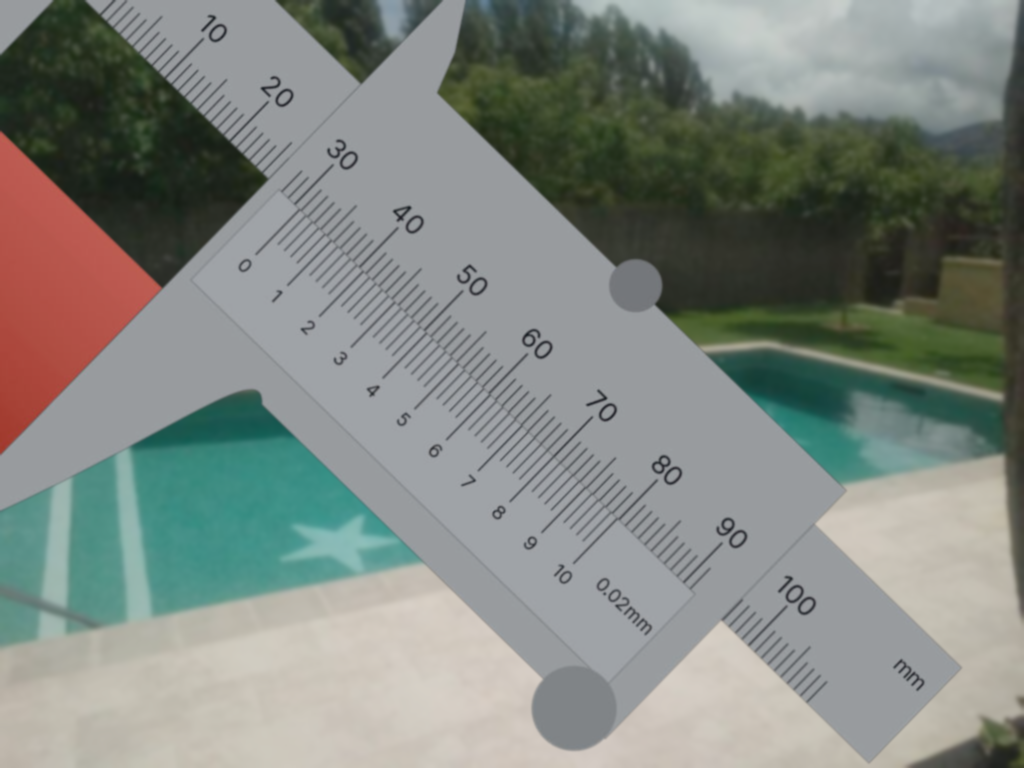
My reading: 30.8,mm
